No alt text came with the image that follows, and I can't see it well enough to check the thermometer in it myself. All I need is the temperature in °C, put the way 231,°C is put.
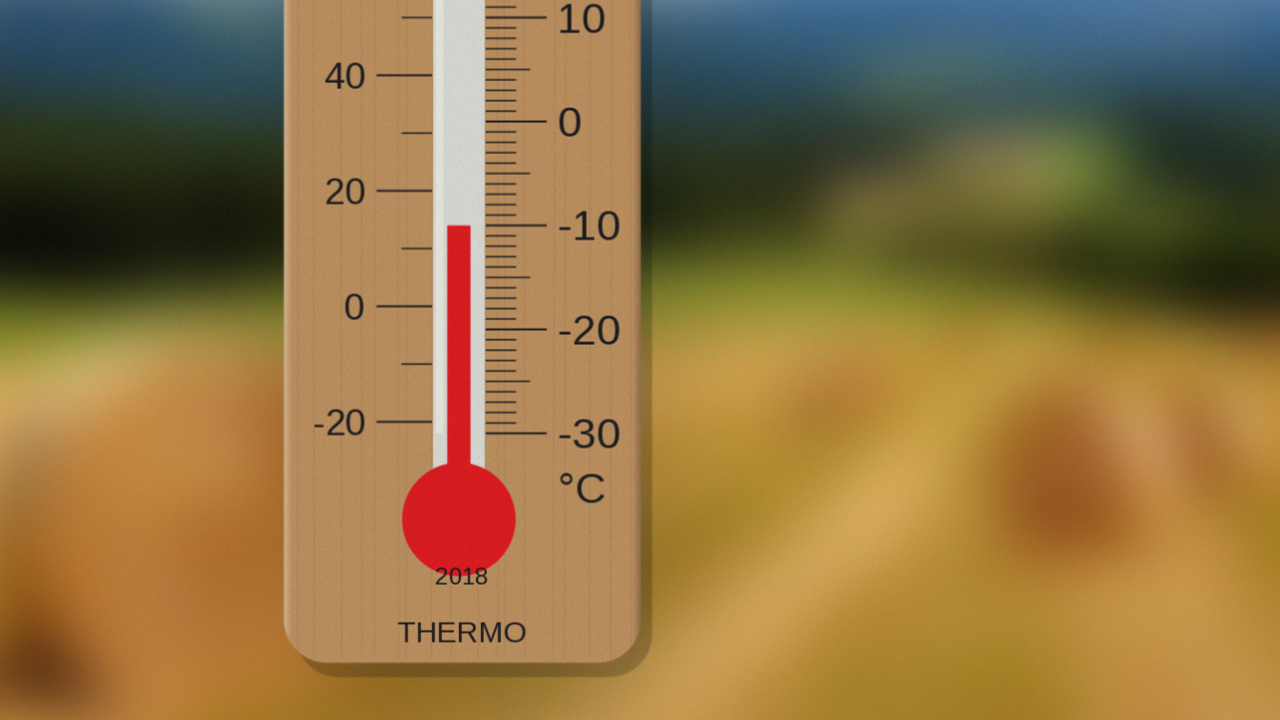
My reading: -10,°C
